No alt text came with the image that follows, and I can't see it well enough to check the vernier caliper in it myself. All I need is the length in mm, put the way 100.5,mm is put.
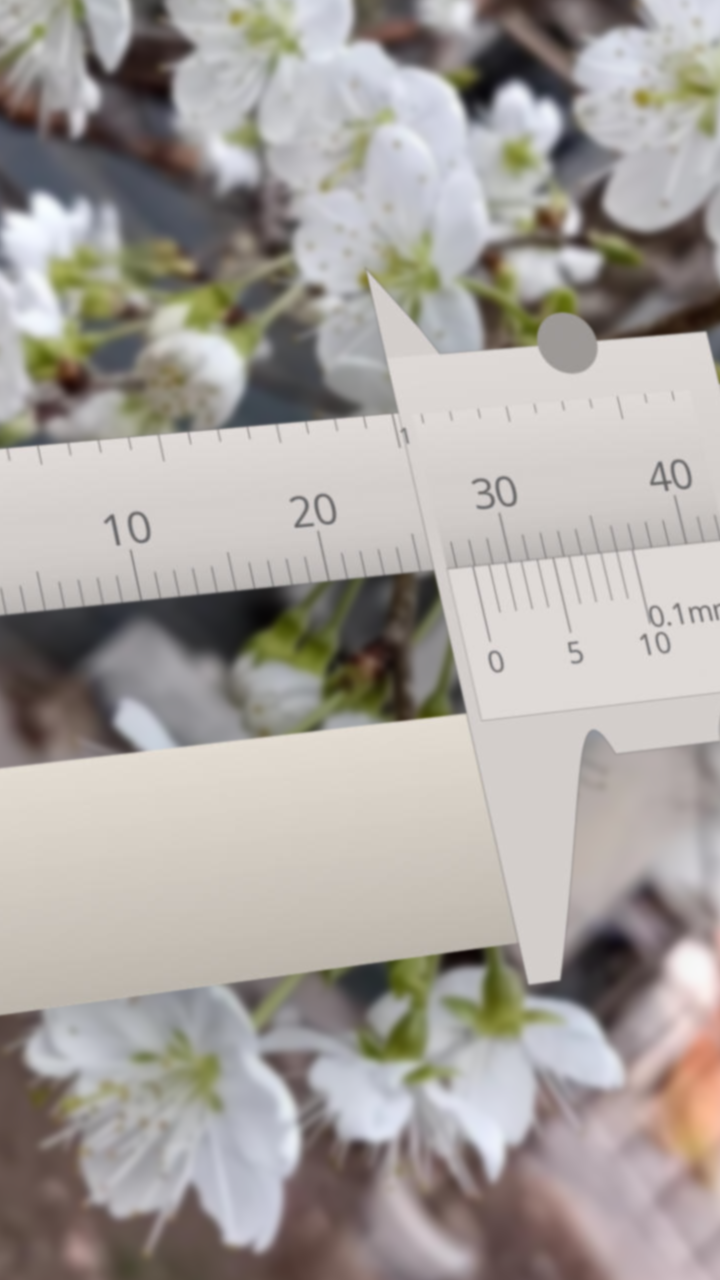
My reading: 27.9,mm
